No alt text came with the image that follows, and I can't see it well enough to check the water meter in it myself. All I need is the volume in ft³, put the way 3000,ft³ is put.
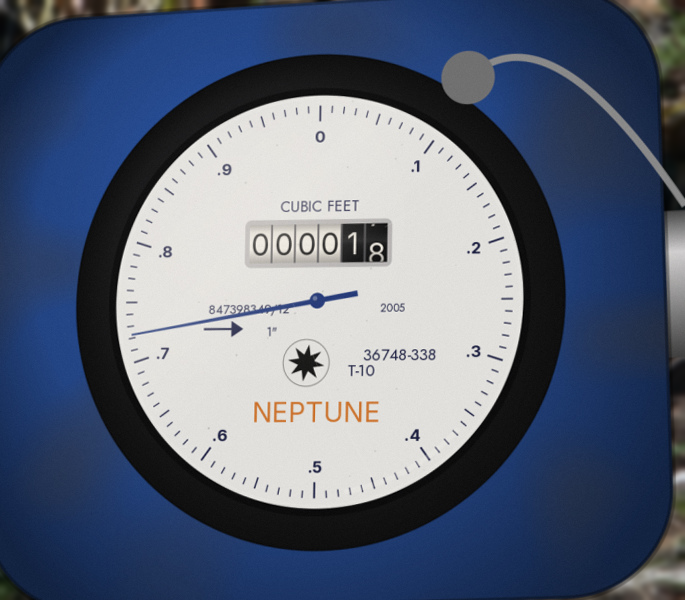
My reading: 17.72,ft³
